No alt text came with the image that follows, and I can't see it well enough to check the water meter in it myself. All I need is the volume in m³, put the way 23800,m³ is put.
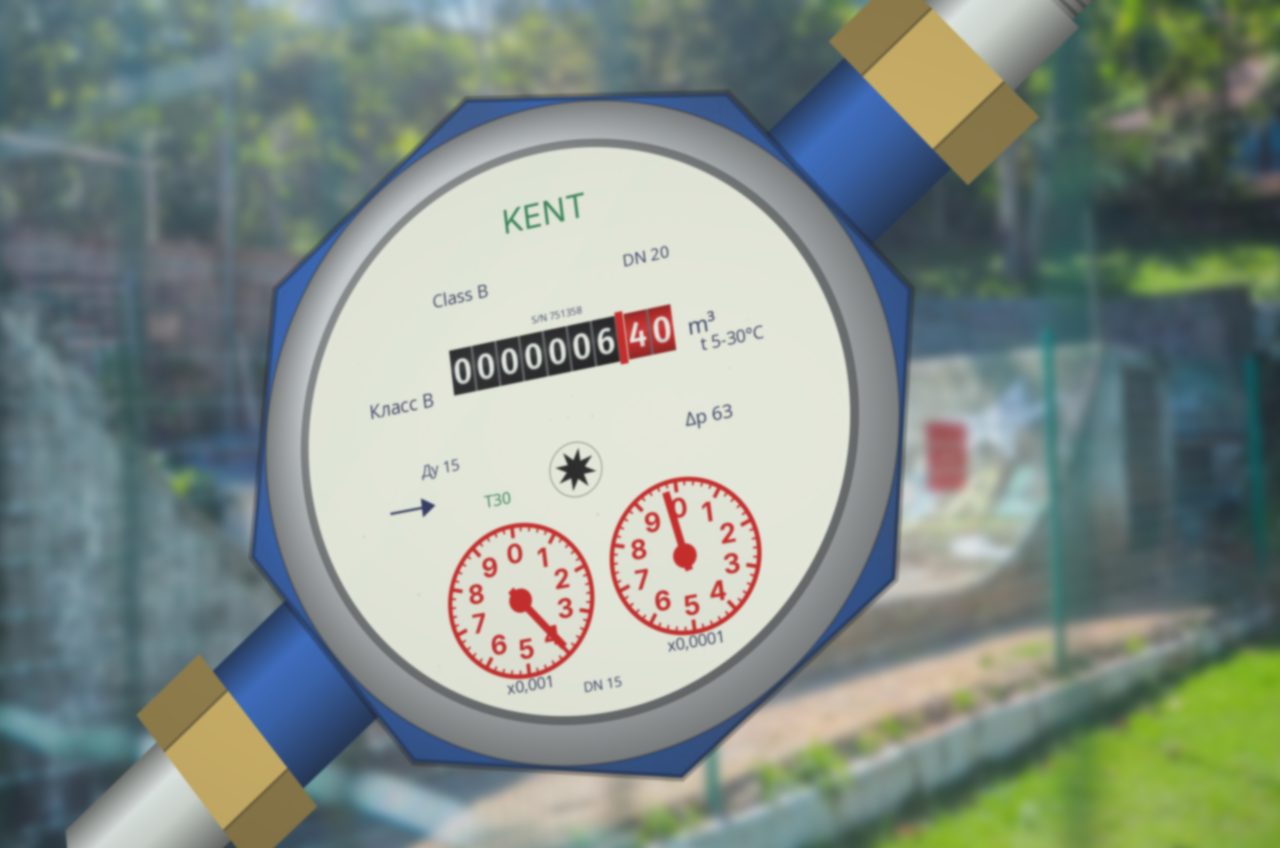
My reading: 6.4039,m³
